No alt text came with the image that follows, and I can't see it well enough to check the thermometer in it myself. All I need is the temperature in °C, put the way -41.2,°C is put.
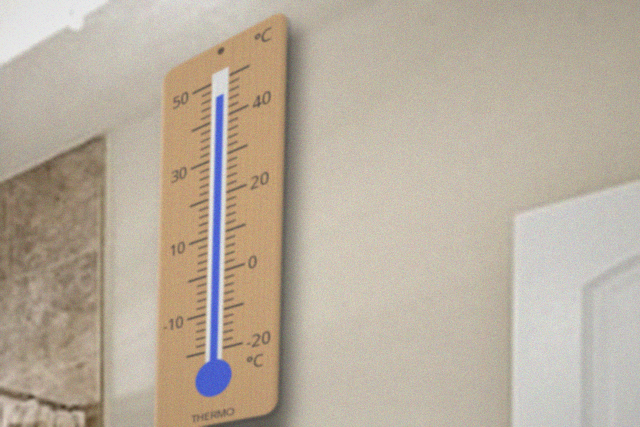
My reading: 46,°C
